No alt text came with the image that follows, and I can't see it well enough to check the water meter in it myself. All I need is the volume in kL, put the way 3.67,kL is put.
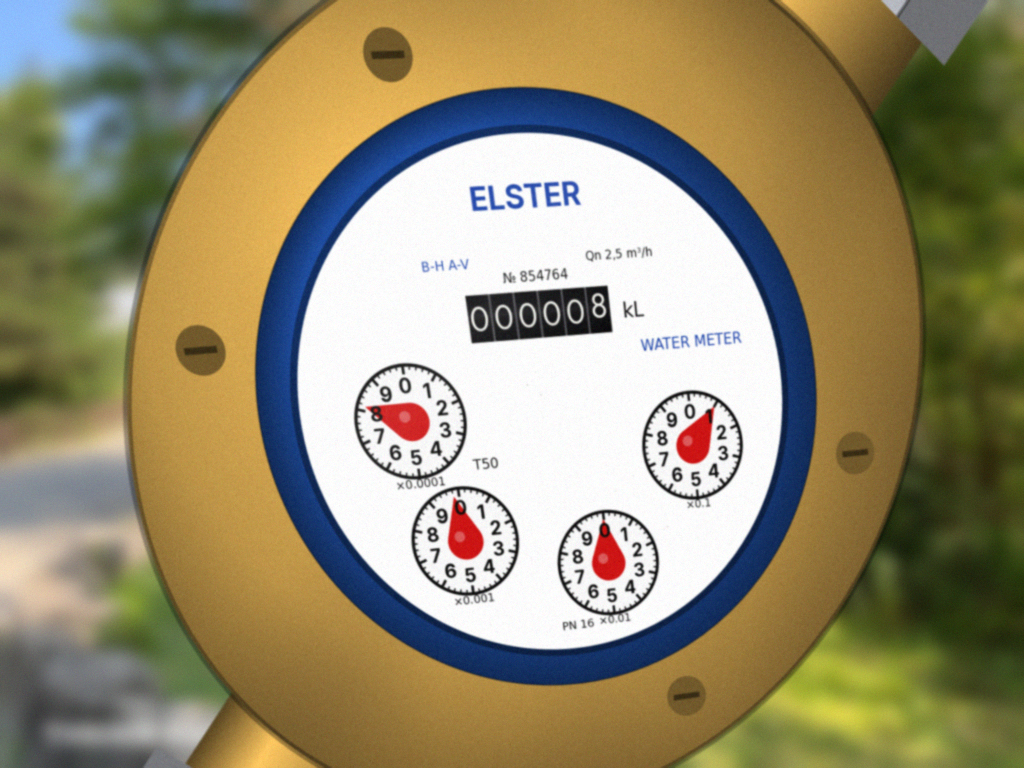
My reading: 8.0998,kL
